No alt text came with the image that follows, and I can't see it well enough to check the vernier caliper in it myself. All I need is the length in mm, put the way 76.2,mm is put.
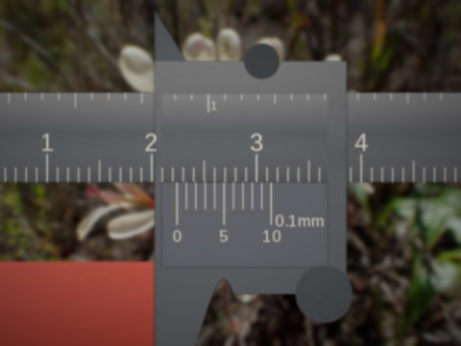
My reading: 22.4,mm
